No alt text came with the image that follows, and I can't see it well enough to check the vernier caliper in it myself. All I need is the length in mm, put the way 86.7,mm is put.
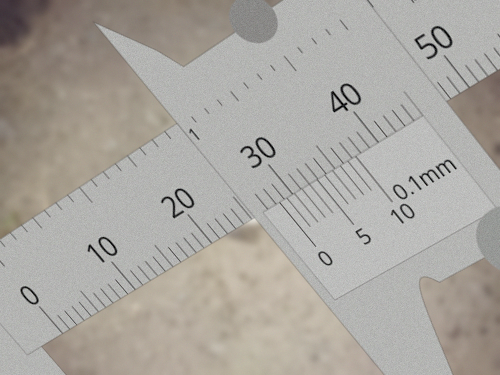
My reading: 28.4,mm
